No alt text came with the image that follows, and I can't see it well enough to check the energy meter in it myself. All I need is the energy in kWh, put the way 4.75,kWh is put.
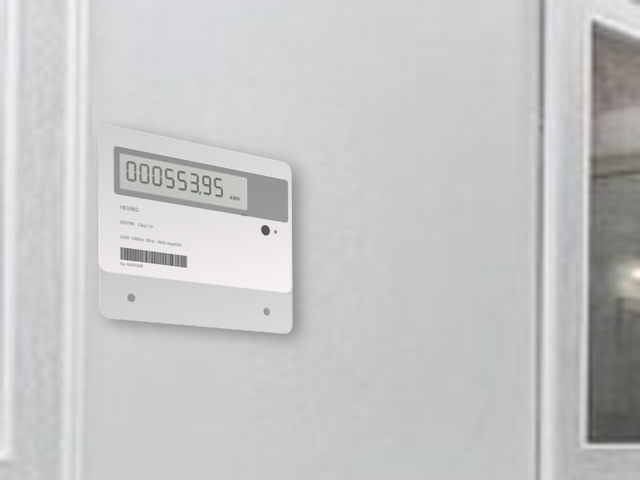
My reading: 553.95,kWh
